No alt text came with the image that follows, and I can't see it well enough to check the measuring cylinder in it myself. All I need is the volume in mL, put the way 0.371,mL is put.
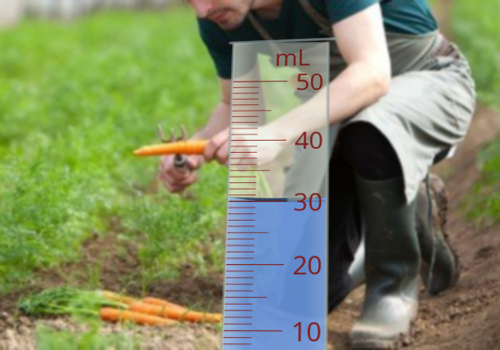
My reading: 30,mL
